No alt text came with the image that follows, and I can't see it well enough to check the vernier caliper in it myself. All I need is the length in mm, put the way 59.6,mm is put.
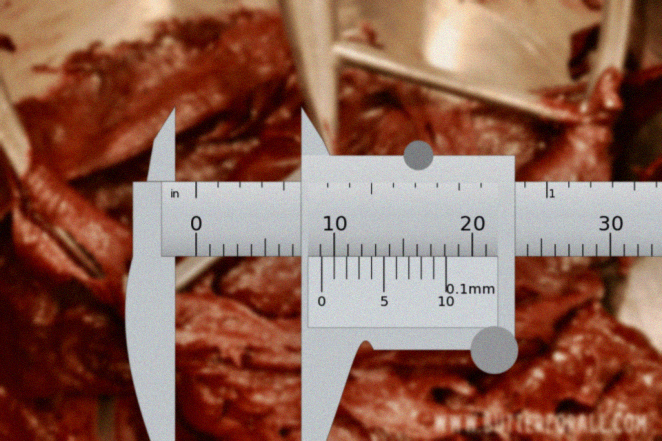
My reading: 9.1,mm
